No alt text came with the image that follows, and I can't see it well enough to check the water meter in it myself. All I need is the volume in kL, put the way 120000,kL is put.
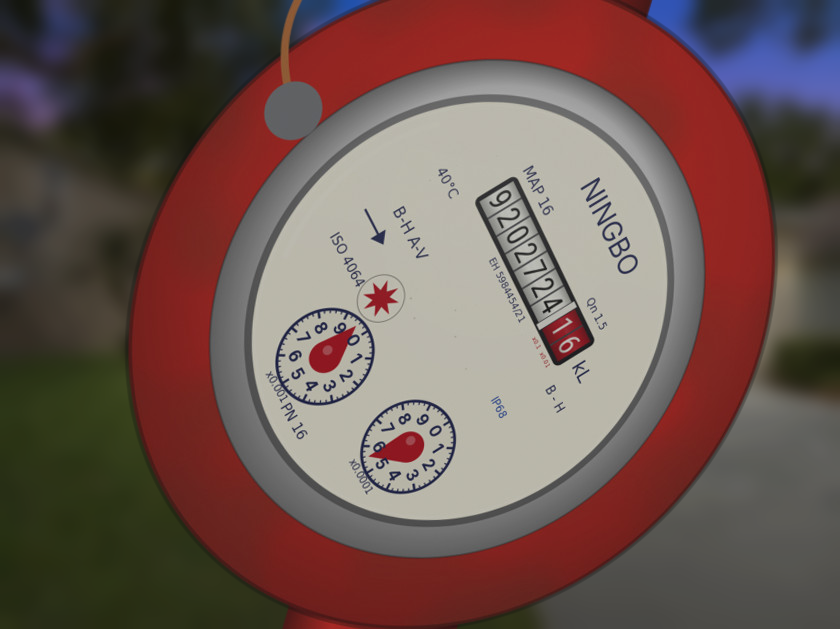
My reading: 9202724.1595,kL
